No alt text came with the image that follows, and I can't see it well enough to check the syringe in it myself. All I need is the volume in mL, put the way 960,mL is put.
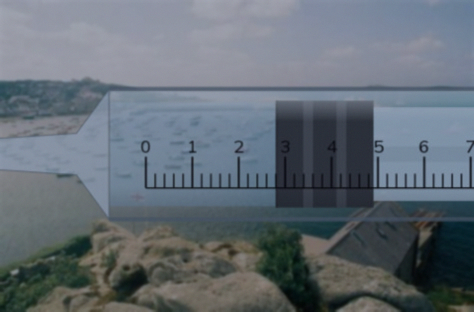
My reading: 2.8,mL
